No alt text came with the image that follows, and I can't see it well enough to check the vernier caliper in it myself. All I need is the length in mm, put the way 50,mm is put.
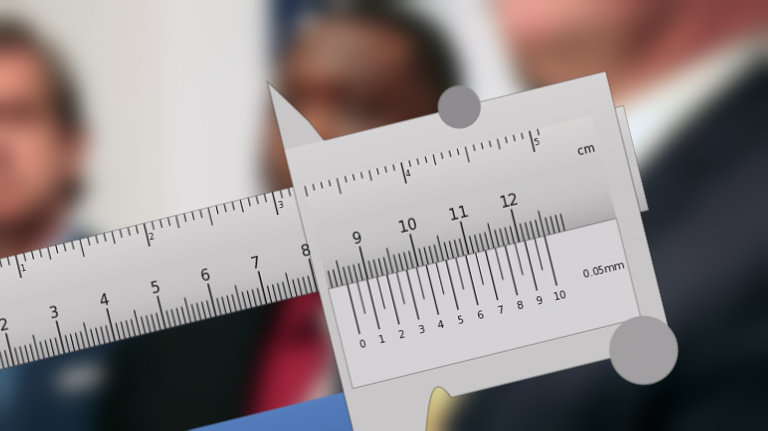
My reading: 86.0,mm
